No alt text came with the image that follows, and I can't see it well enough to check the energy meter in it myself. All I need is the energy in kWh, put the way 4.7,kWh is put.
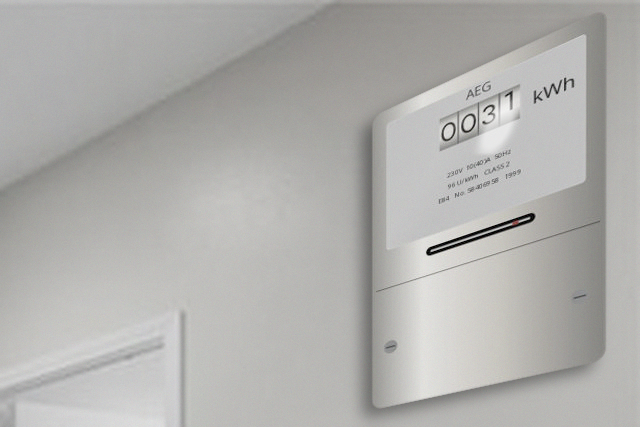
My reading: 31,kWh
